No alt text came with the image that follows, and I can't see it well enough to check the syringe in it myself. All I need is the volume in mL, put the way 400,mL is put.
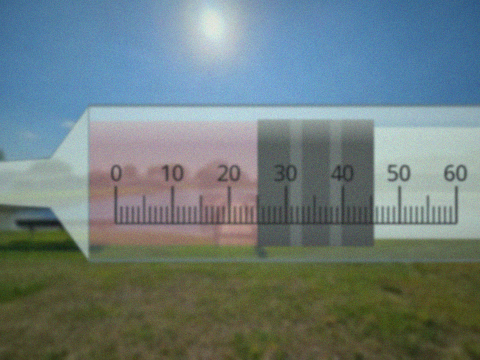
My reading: 25,mL
